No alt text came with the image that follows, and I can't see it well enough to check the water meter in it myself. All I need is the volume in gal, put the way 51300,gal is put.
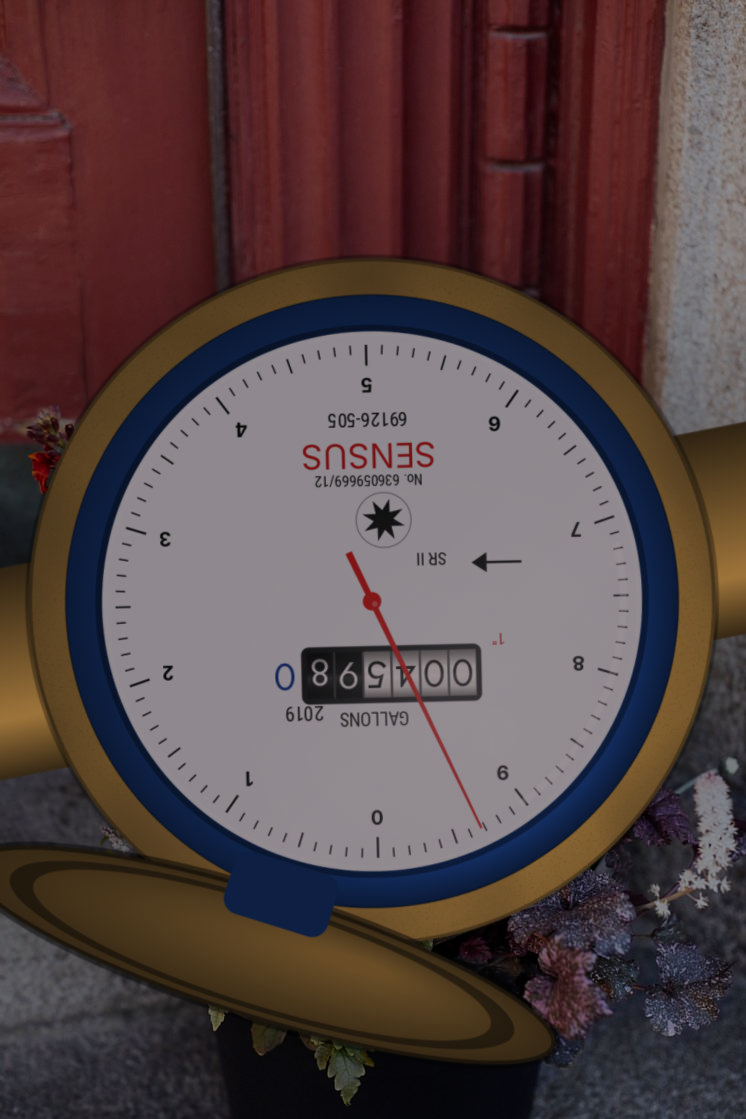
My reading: 45979.3,gal
